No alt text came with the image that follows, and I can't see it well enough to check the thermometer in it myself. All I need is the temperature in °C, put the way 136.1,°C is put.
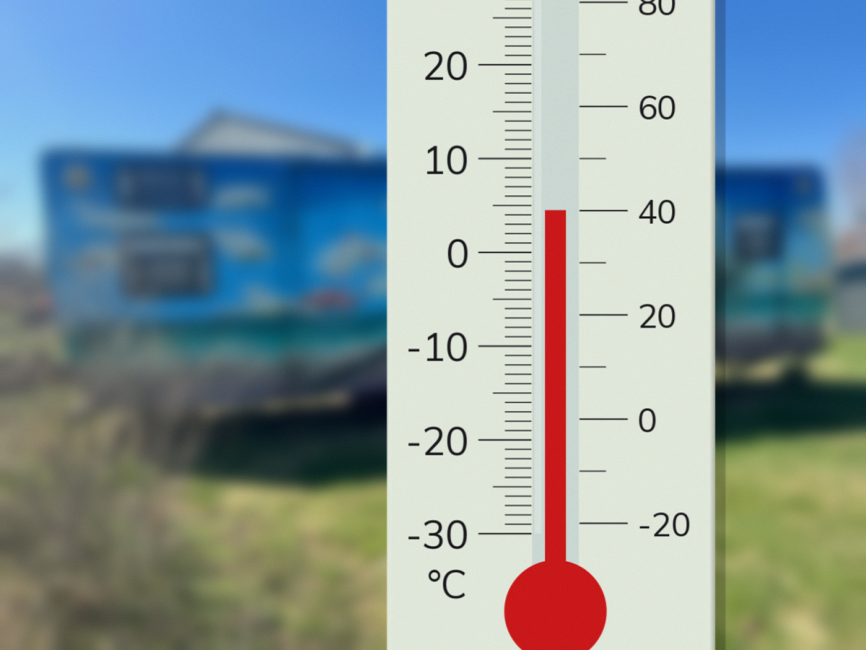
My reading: 4.5,°C
